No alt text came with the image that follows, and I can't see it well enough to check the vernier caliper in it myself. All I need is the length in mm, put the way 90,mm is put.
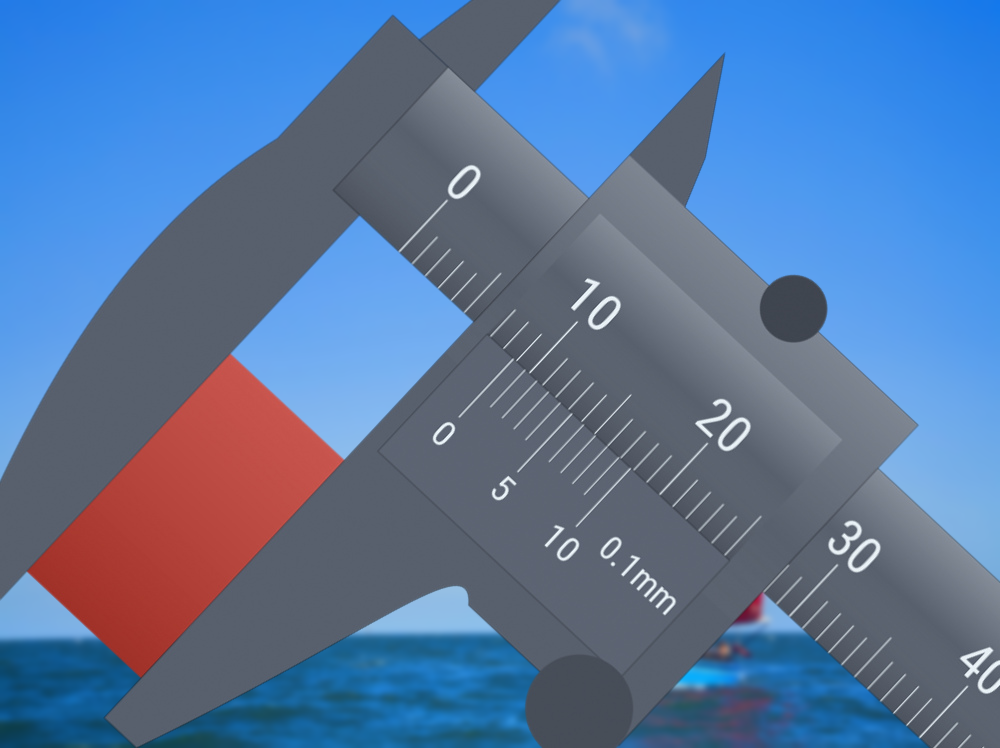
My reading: 8.8,mm
